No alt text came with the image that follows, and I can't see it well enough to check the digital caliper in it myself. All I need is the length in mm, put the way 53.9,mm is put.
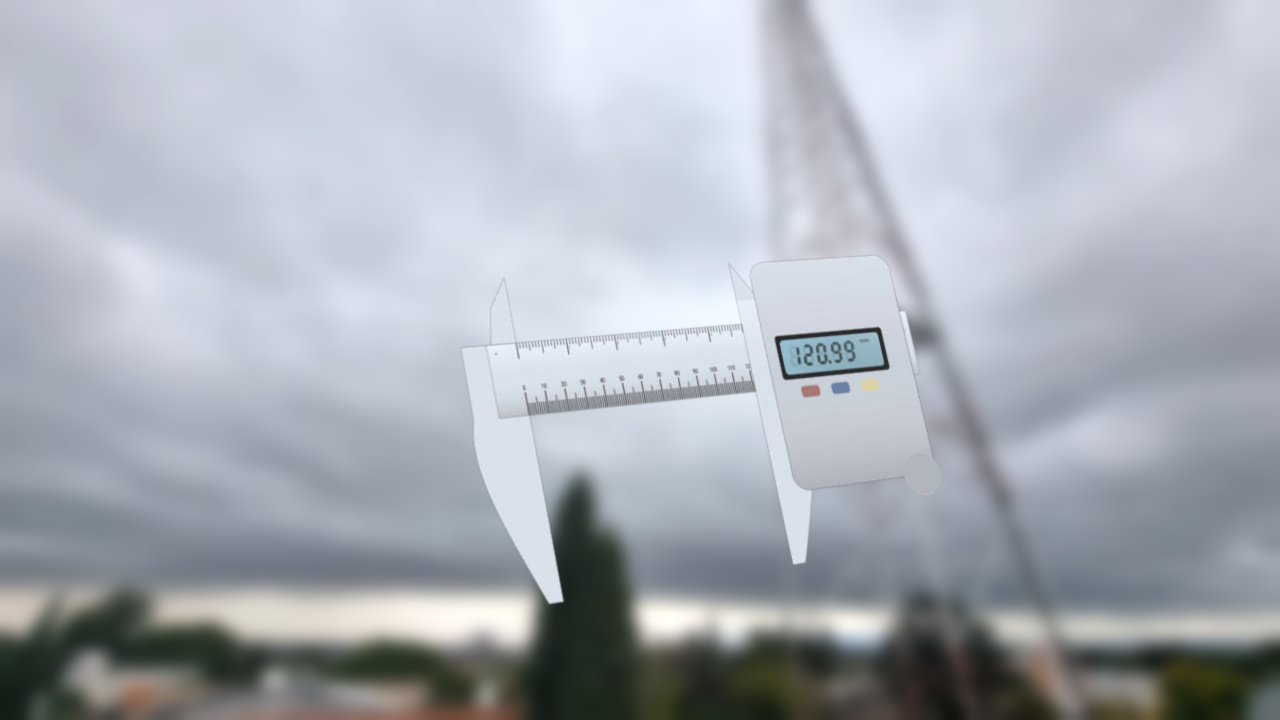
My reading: 120.99,mm
